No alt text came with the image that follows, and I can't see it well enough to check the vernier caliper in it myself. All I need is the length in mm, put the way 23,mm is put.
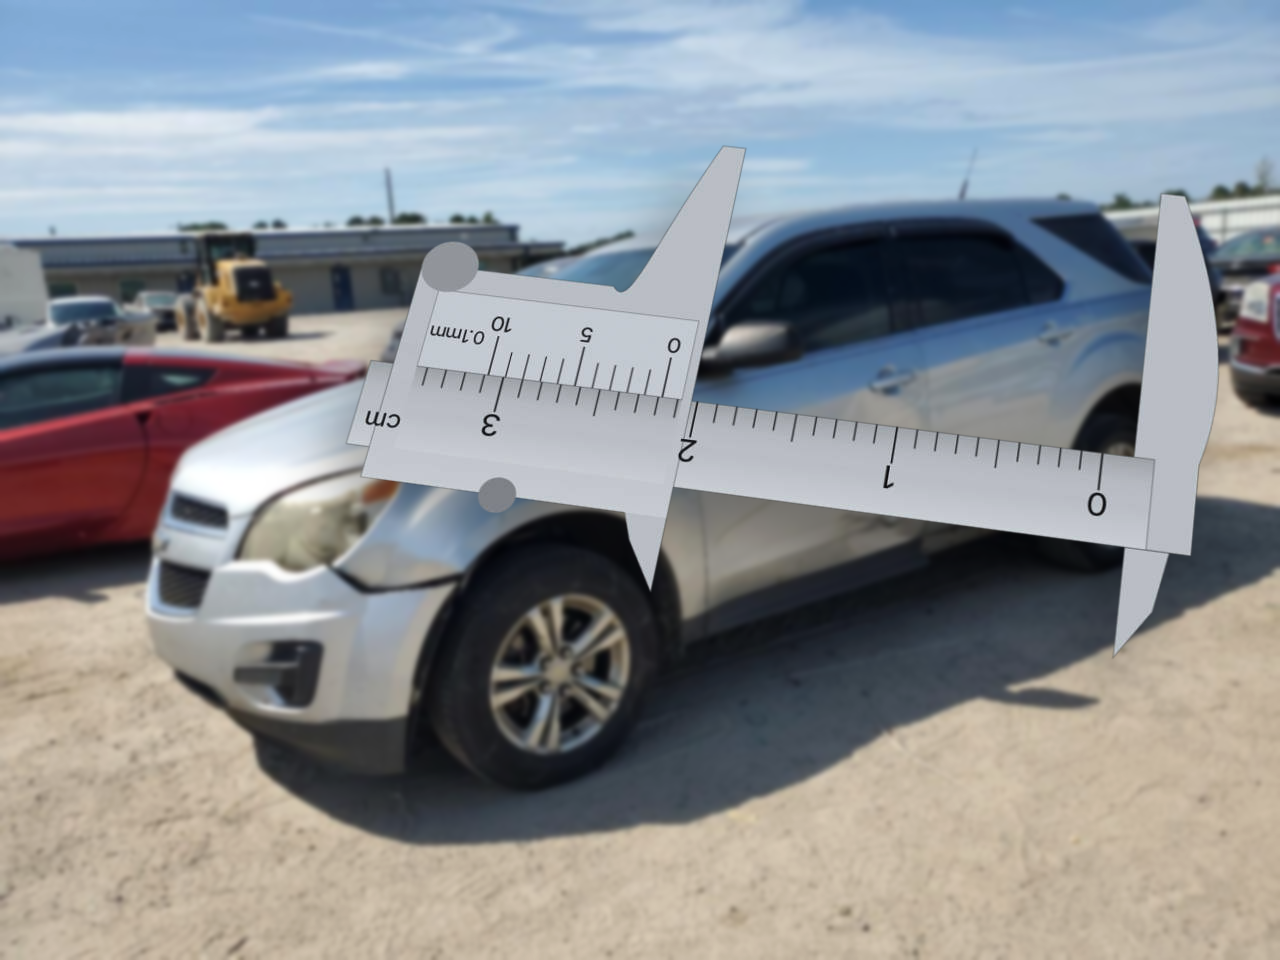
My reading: 21.8,mm
